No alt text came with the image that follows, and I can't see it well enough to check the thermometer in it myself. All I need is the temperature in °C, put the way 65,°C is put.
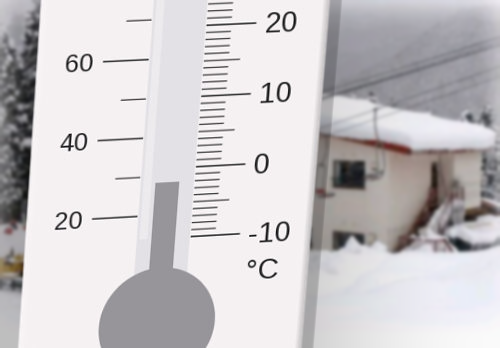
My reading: -2,°C
